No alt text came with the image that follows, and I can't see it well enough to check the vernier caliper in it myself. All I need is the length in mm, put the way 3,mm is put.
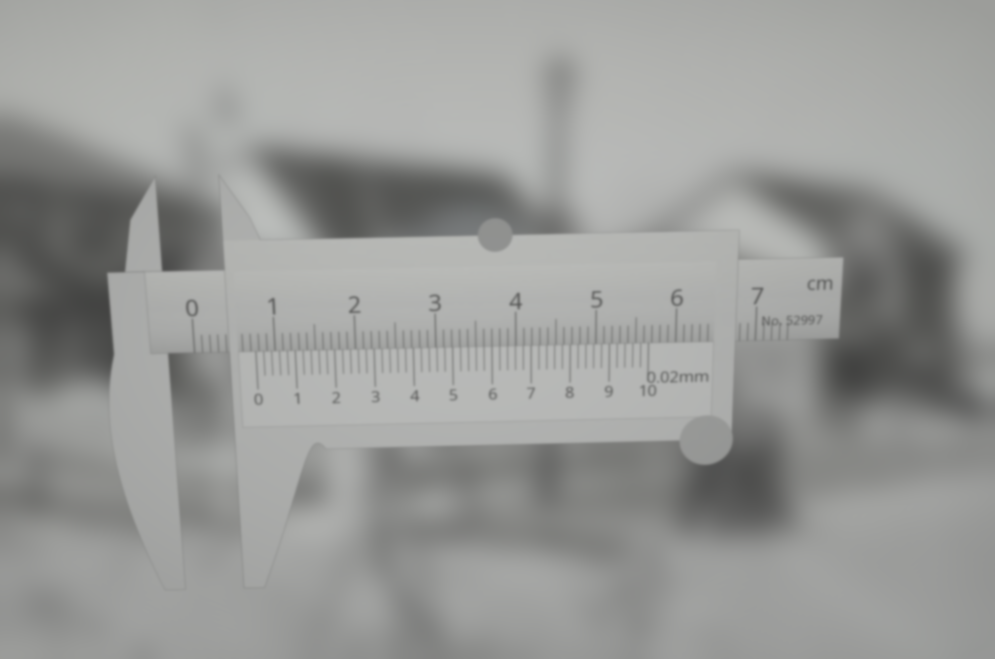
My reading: 7.6,mm
